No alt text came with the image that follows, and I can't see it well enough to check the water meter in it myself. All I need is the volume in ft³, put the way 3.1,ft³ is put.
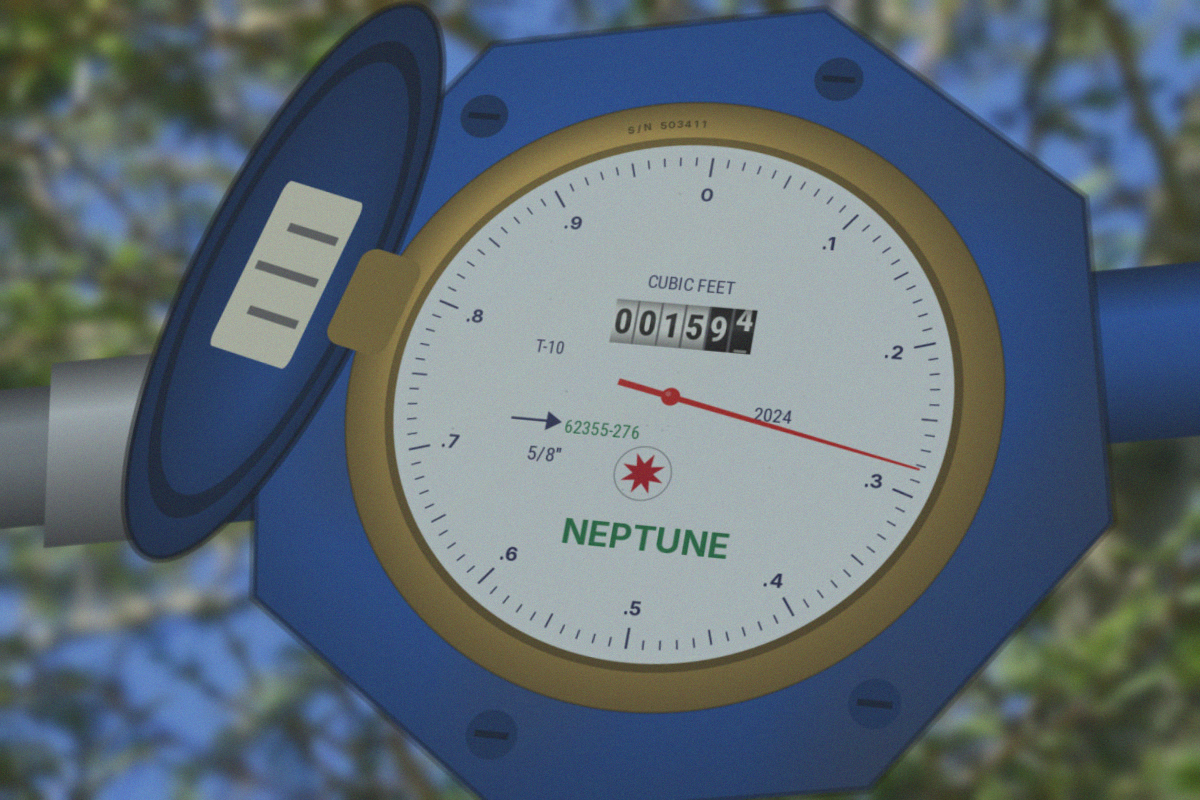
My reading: 1594.28,ft³
